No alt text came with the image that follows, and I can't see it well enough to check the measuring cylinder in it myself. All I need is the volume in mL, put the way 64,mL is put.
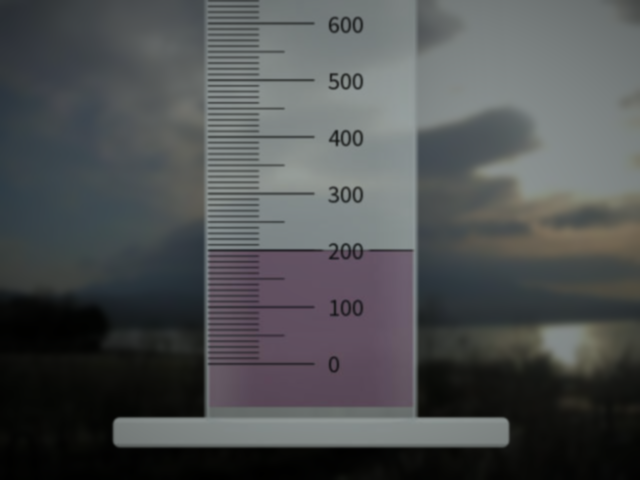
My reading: 200,mL
